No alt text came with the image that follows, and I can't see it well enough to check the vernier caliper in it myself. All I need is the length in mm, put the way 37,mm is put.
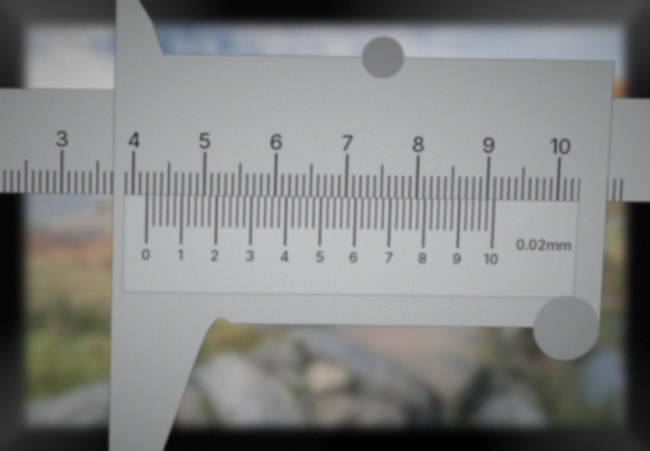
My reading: 42.0,mm
